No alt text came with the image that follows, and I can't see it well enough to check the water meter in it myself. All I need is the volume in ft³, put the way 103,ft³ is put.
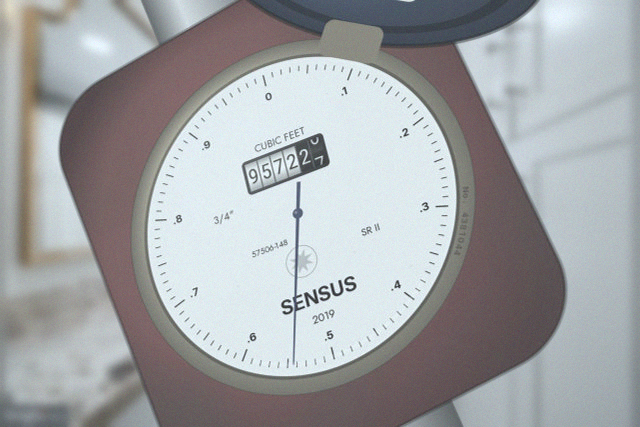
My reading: 957226.54,ft³
